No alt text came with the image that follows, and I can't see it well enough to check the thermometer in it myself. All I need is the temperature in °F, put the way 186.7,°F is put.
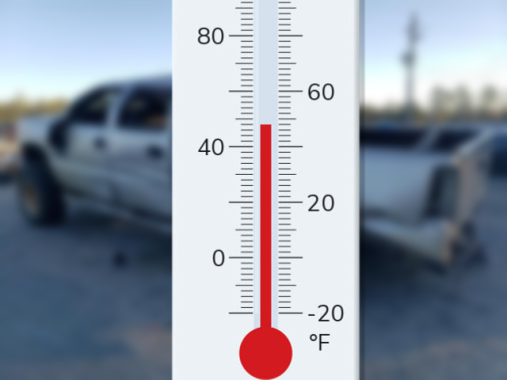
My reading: 48,°F
